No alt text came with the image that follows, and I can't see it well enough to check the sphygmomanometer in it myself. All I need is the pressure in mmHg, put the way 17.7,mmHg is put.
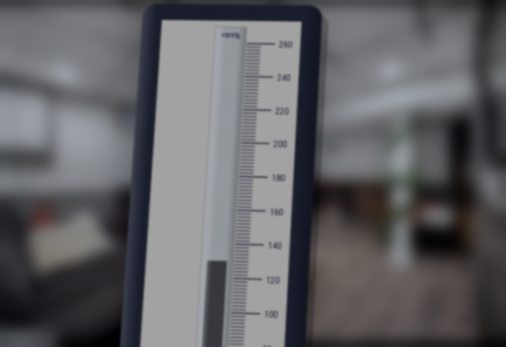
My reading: 130,mmHg
